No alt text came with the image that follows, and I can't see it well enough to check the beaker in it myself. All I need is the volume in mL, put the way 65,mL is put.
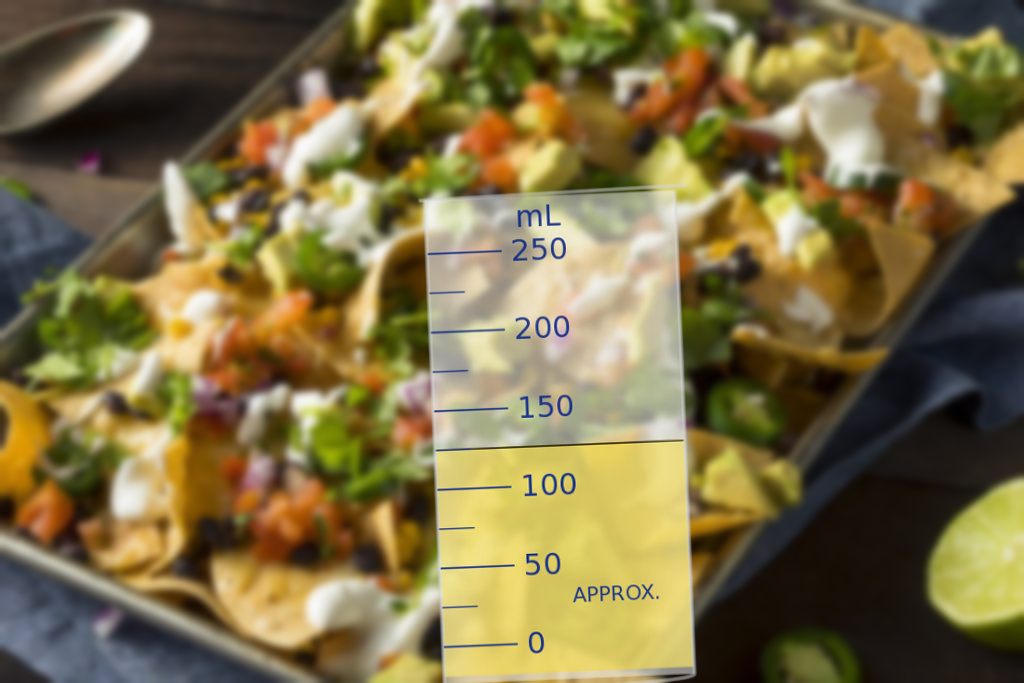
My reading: 125,mL
